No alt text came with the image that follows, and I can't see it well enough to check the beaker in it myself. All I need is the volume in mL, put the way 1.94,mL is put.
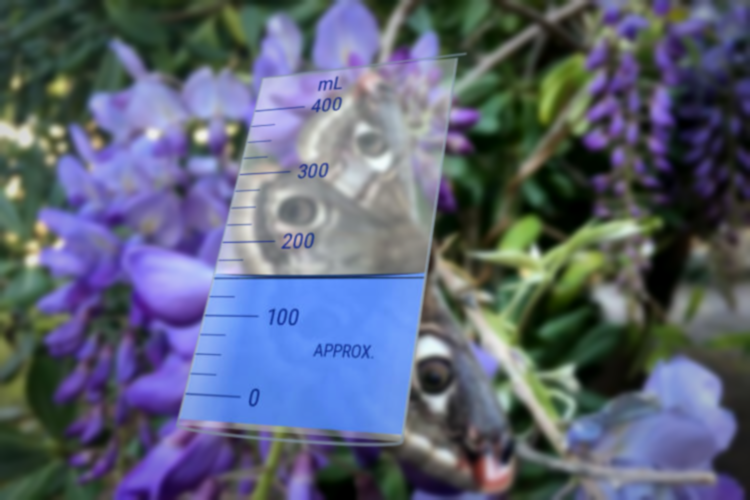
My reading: 150,mL
